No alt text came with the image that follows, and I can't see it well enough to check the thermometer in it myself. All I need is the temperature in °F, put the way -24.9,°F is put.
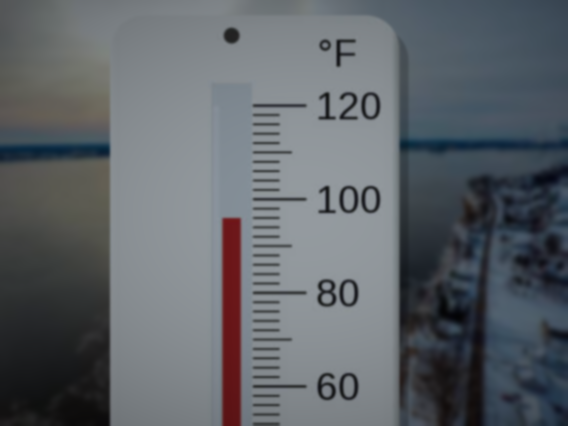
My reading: 96,°F
